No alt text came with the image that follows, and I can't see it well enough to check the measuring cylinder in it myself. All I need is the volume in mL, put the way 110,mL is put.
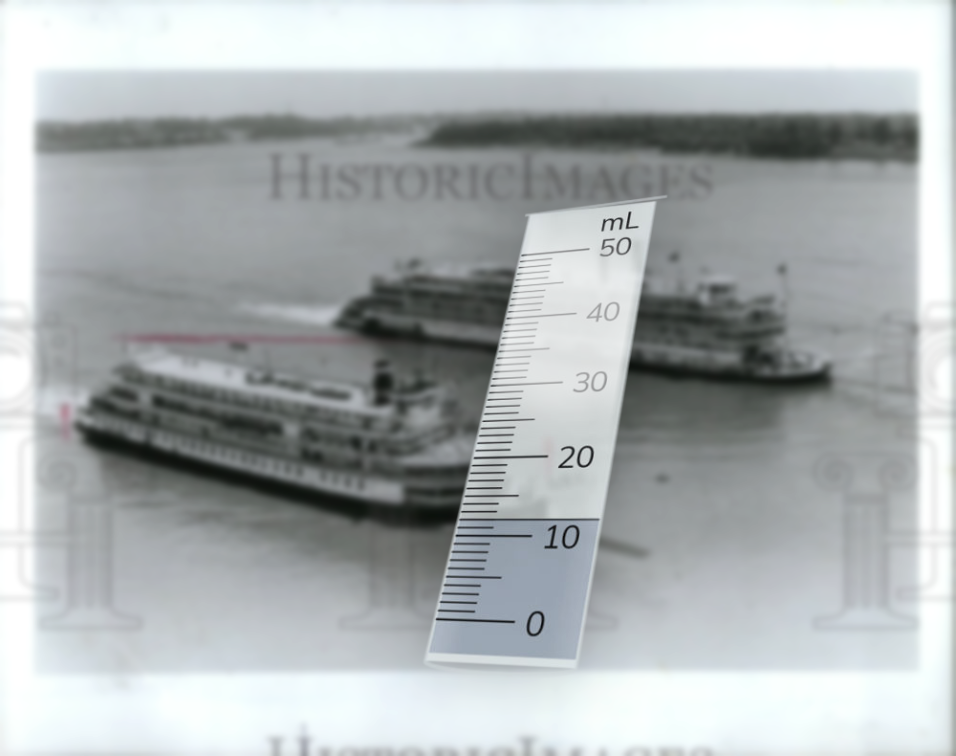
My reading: 12,mL
